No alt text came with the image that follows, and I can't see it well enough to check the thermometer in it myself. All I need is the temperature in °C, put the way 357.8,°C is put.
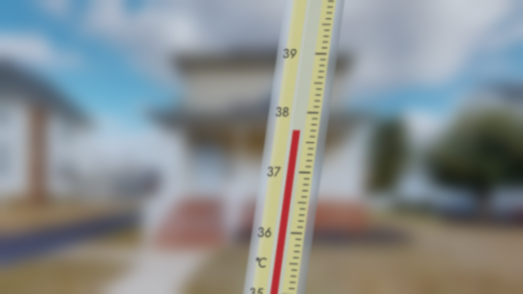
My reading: 37.7,°C
